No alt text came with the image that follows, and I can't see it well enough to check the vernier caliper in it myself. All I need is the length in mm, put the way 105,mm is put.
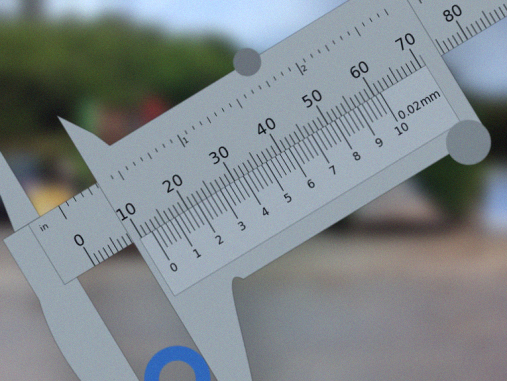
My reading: 12.2,mm
